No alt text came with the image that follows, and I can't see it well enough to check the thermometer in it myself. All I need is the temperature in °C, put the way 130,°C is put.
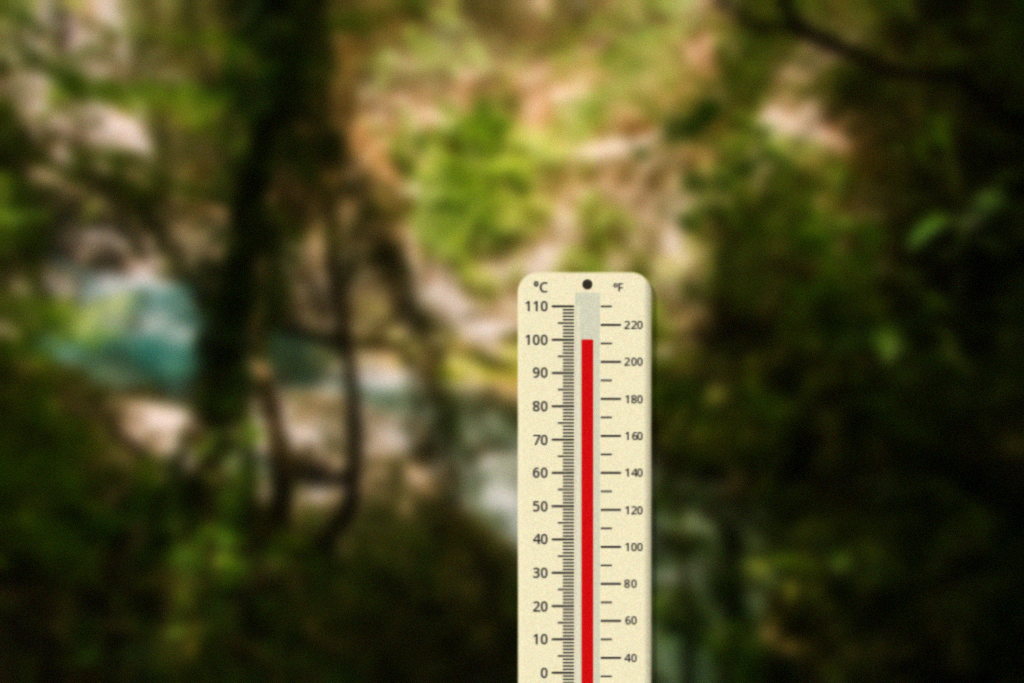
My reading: 100,°C
